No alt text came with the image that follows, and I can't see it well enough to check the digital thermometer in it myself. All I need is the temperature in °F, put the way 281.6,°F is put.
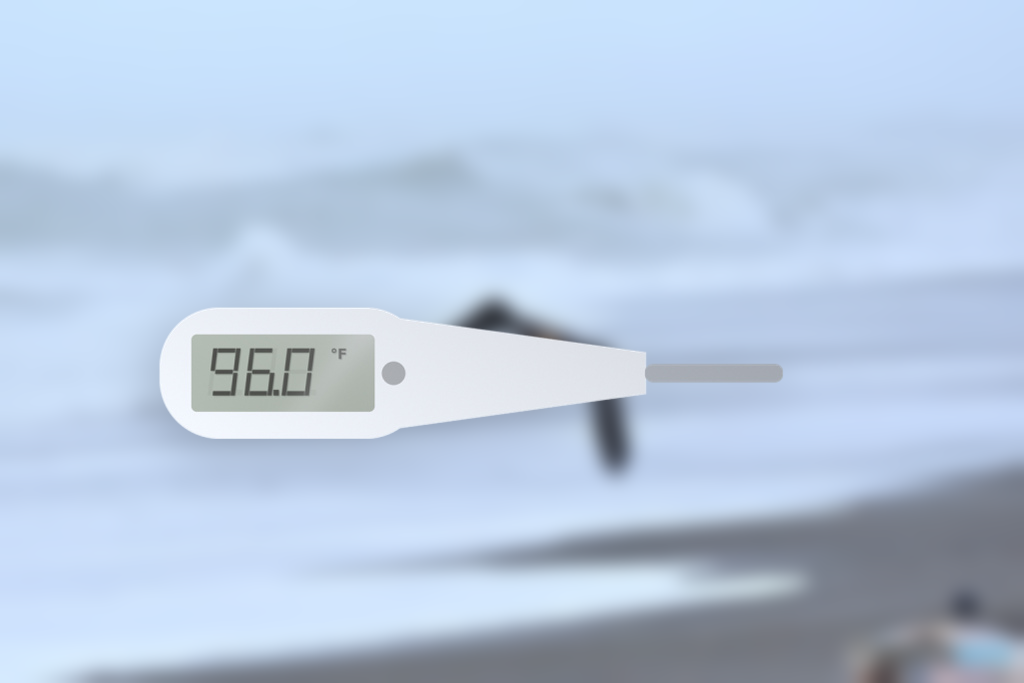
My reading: 96.0,°F
